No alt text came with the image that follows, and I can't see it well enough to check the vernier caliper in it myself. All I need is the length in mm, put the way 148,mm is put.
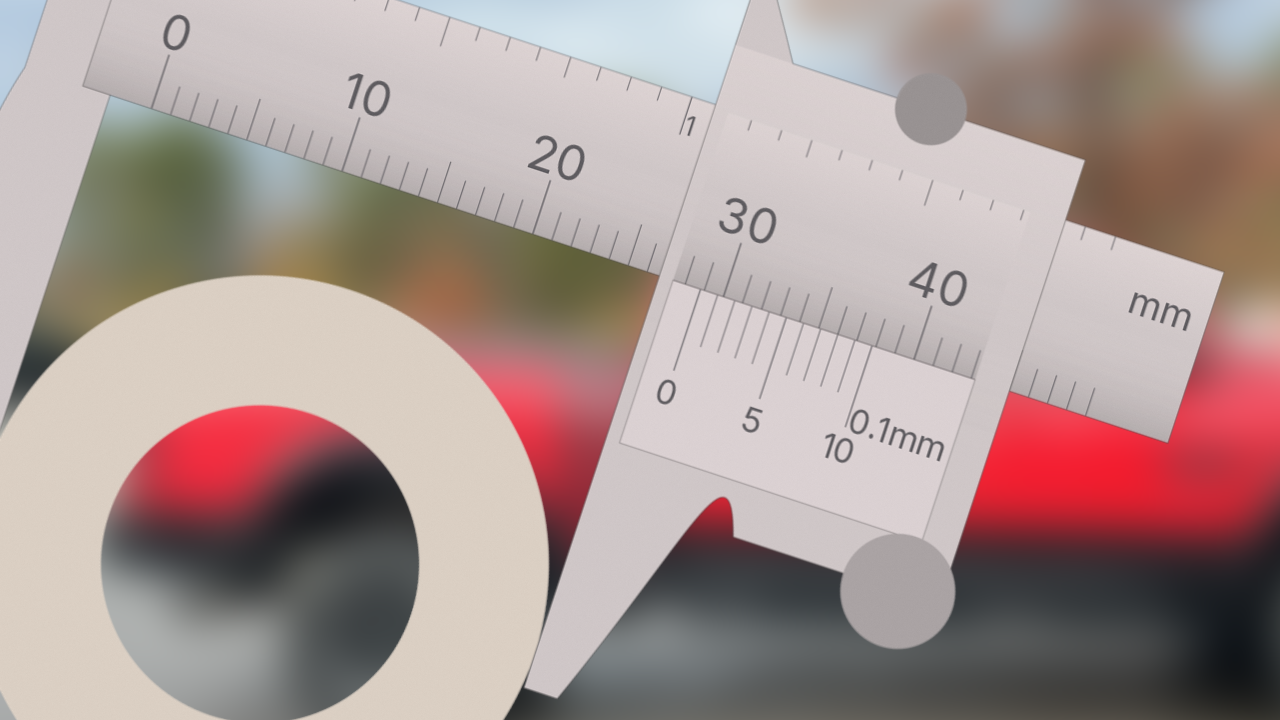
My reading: 28.8,mm
